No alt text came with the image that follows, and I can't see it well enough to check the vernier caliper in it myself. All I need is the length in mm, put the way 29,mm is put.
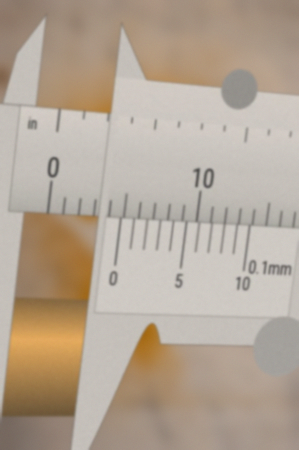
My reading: 4.8,mm
